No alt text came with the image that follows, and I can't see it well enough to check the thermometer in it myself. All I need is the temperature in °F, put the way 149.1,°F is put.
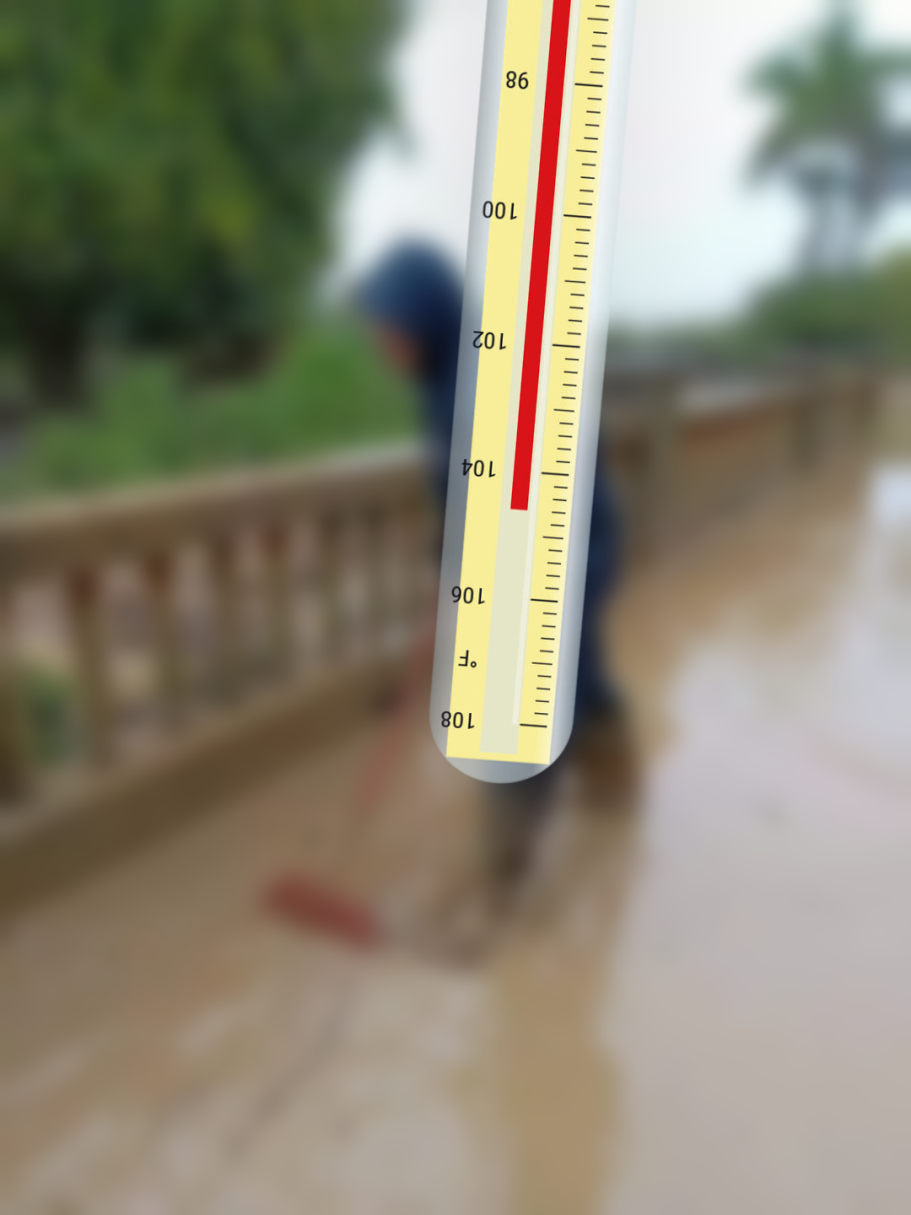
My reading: 104.6,°F
